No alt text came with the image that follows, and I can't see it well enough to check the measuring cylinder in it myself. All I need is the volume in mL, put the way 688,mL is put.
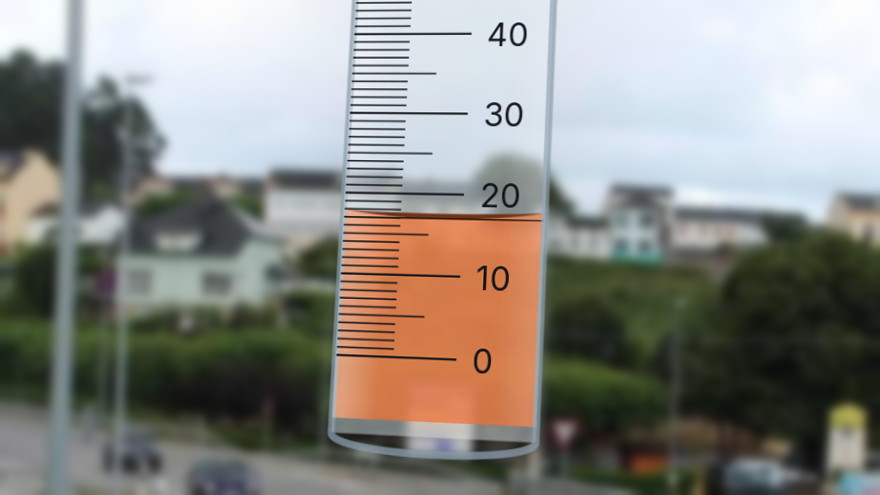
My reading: 17,mL
